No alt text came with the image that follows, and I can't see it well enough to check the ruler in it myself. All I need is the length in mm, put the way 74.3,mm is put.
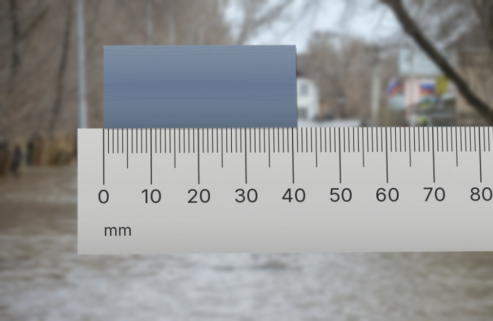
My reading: 41,mm
